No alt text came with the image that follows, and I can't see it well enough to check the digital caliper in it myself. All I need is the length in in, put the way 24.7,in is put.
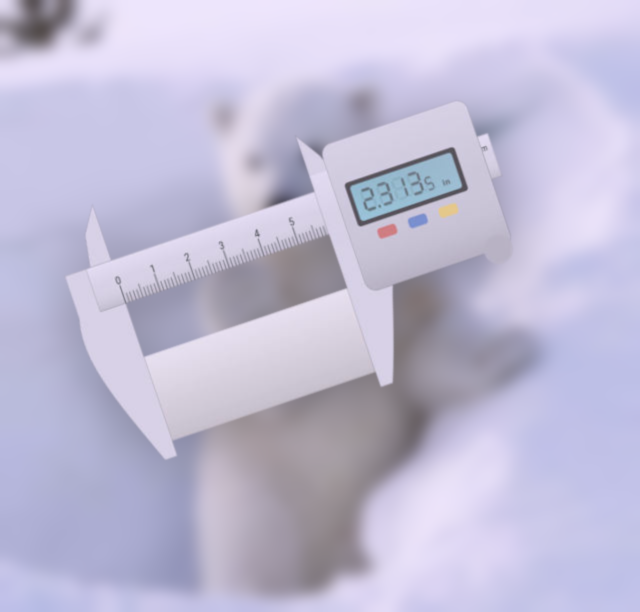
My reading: 2.3135,in
